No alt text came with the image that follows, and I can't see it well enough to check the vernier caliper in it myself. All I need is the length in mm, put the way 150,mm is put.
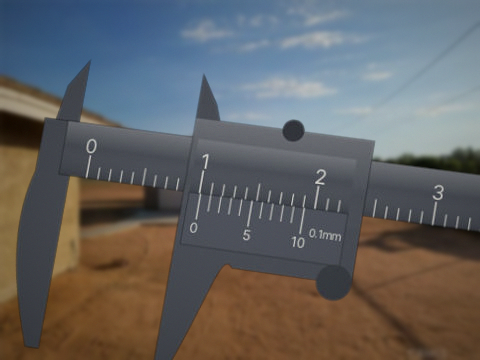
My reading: 10.1,mm
